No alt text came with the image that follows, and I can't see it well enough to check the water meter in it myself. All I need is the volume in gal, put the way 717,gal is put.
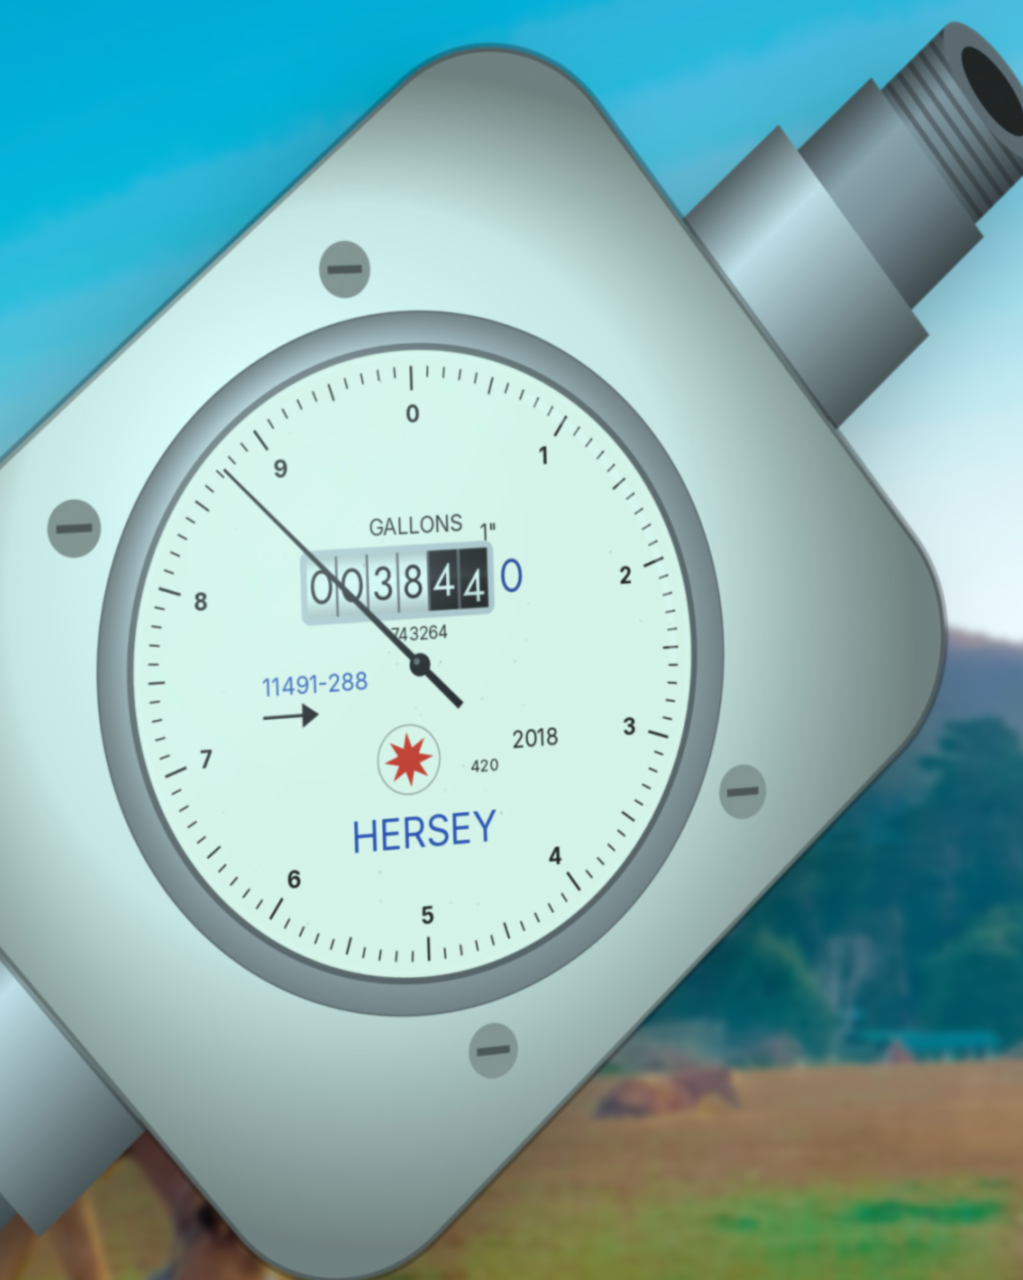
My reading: 38438.7,gal
